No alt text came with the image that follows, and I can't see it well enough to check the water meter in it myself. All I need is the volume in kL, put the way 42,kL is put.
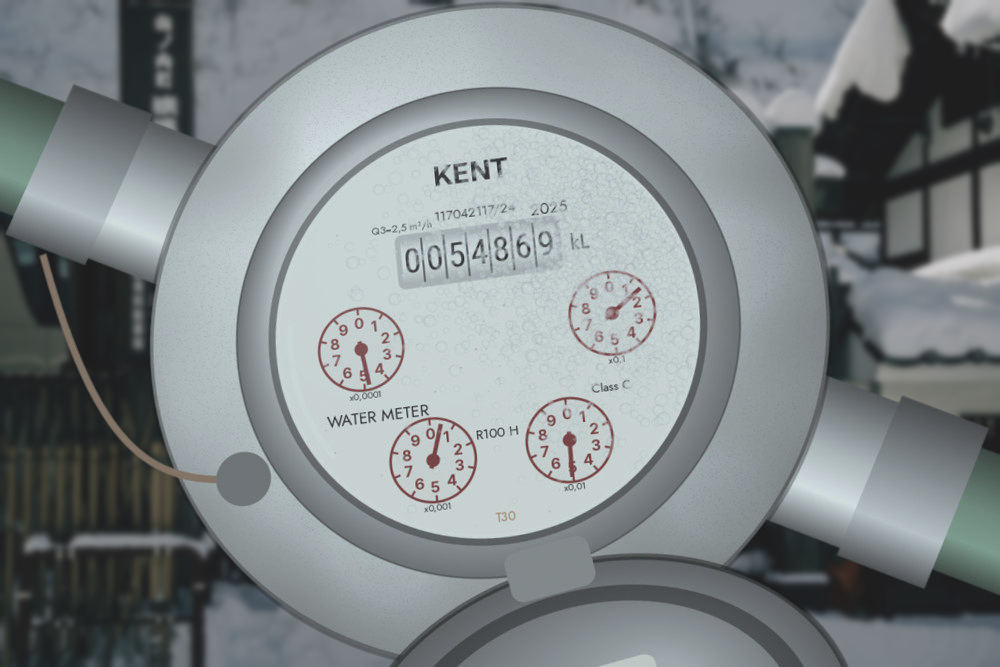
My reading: 54869.1504,kL
